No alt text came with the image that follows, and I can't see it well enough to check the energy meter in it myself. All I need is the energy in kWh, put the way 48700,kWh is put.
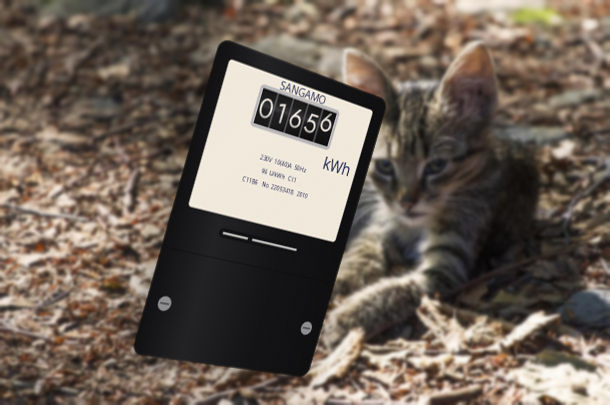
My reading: 1656,kWh
